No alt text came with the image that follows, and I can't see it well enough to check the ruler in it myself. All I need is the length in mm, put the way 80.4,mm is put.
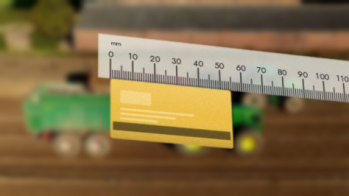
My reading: 55,mm
